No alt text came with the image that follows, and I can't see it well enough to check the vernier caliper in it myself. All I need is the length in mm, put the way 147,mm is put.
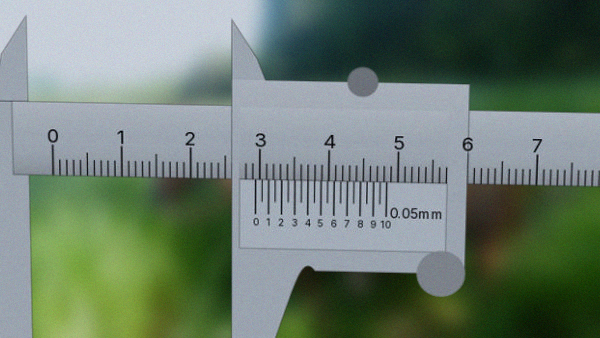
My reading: 29.4,mm
